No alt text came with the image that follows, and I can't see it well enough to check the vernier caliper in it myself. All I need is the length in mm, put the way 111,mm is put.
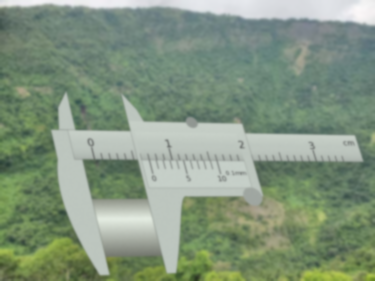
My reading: 7.0,mm
